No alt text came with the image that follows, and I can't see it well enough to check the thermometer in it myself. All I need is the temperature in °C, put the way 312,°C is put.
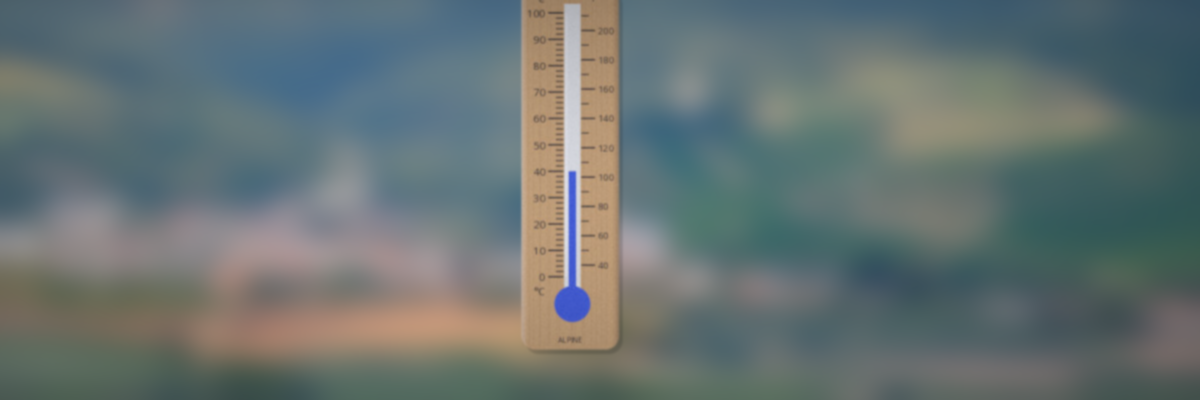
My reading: 40,°C
